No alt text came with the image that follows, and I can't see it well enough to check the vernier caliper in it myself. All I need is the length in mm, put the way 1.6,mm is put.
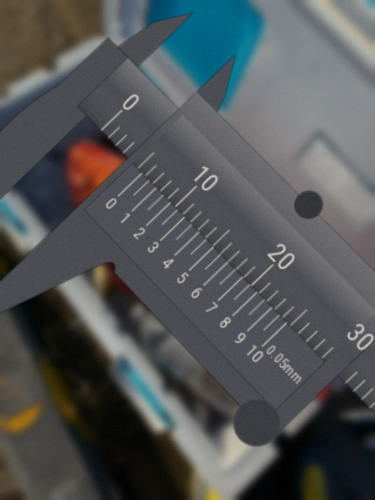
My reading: 5.6,mm
